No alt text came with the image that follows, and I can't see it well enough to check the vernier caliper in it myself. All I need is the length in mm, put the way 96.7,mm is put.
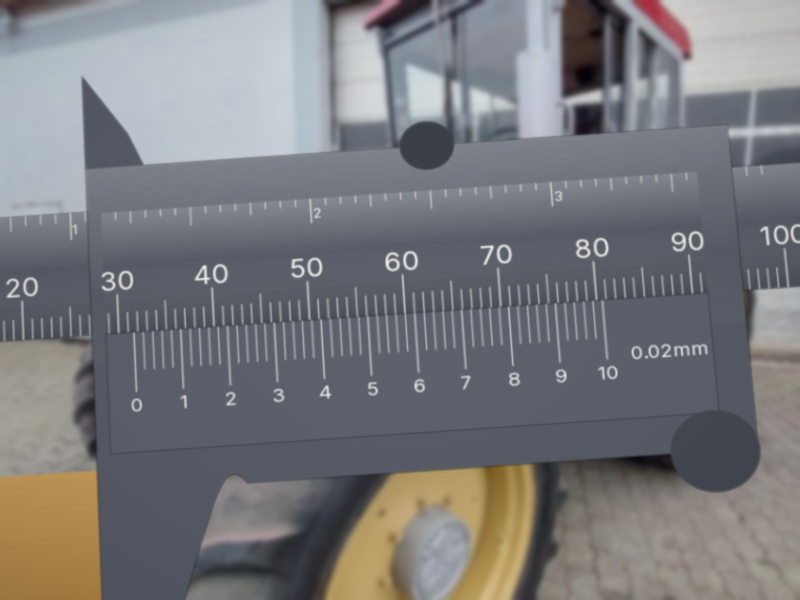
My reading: 31.6,mm
